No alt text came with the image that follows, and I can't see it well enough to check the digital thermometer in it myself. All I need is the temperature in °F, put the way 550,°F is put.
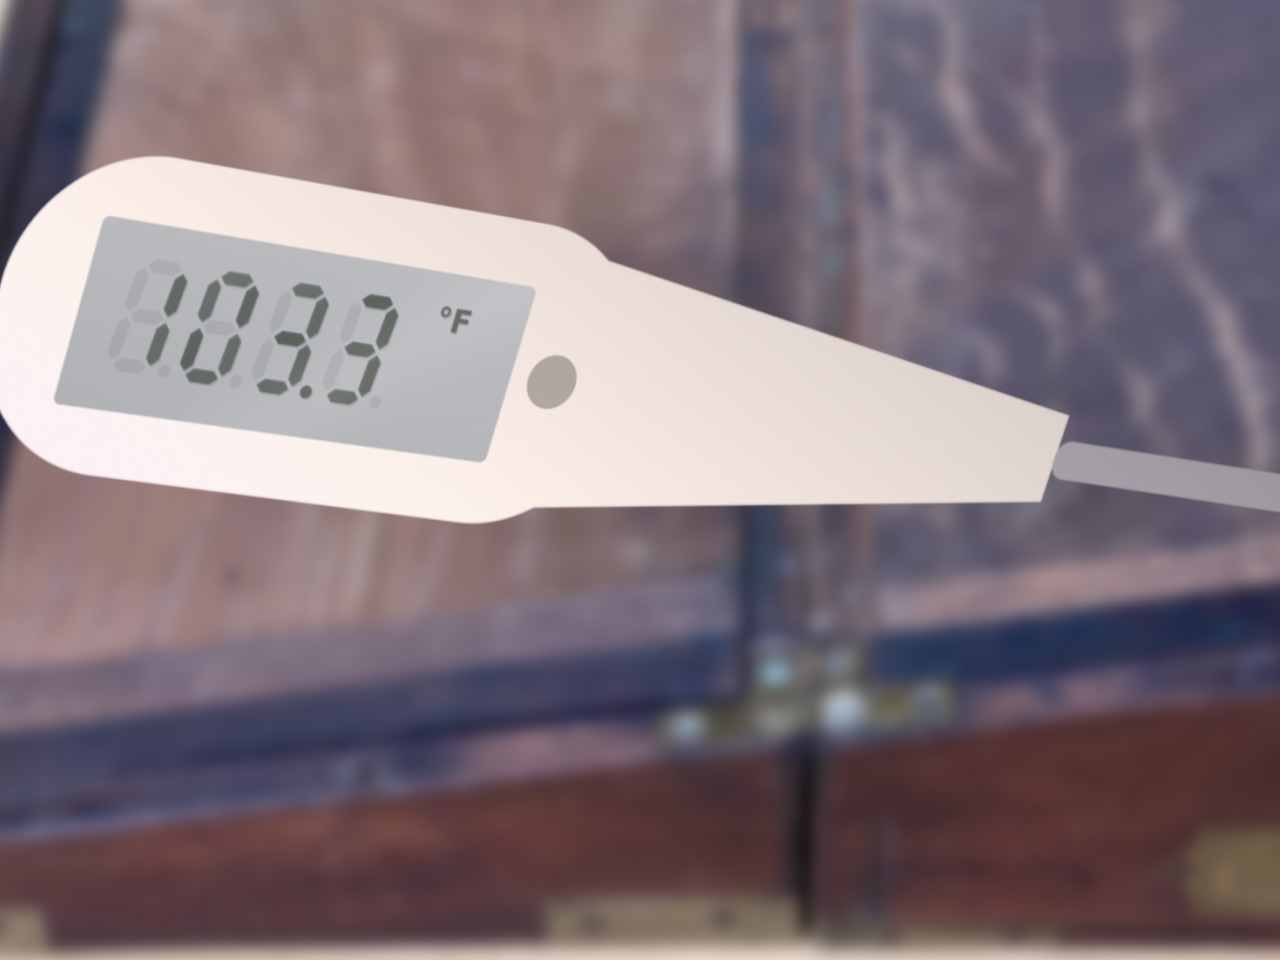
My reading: 103.3,°F
